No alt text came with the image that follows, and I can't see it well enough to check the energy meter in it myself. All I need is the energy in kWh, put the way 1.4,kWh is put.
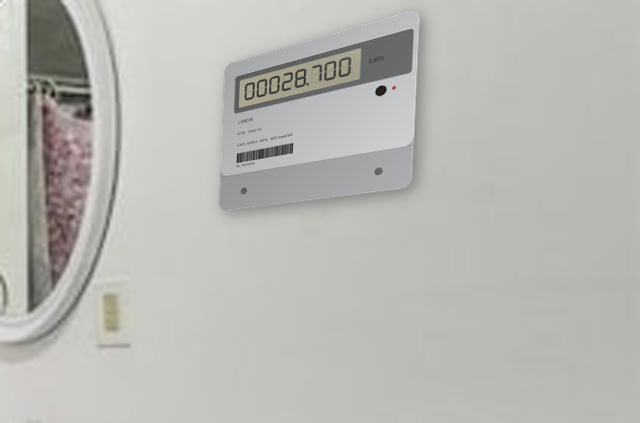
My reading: 28.700,kWh
